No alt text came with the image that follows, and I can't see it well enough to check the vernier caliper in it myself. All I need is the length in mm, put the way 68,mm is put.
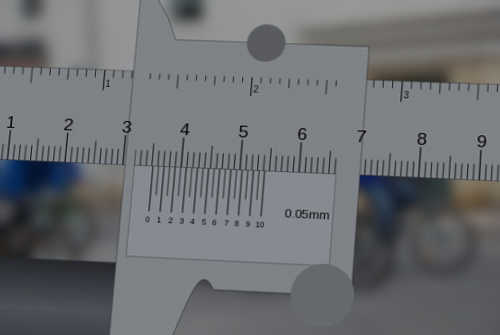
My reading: 35.2,mm
